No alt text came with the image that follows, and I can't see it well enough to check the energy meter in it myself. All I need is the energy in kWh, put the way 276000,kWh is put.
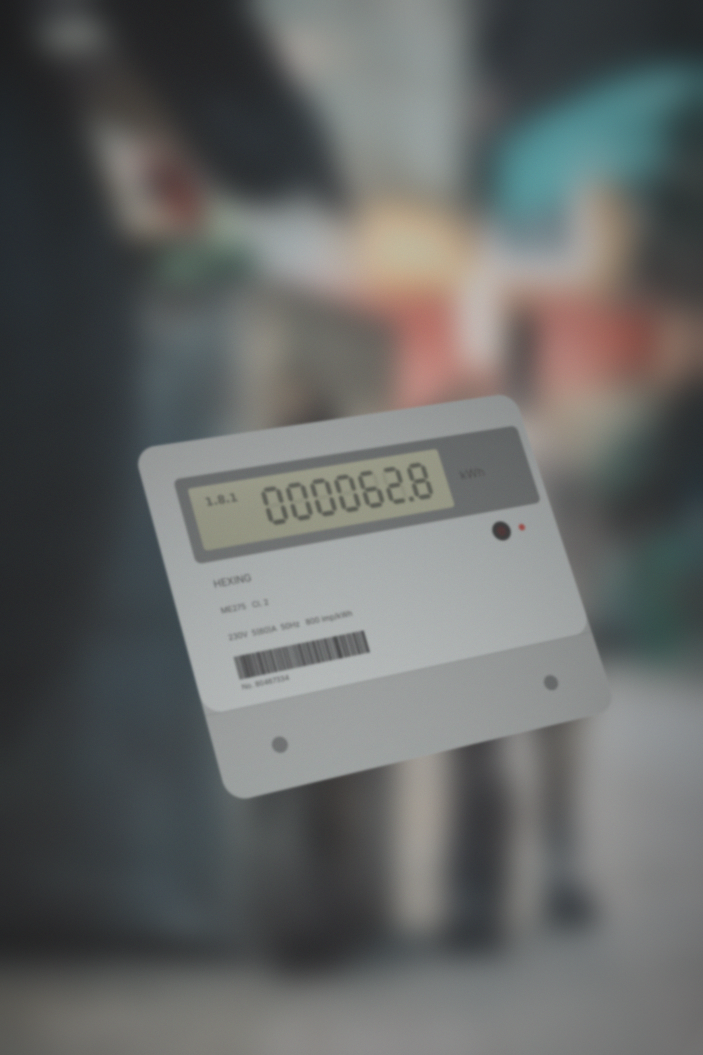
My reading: 62.8,kWh
